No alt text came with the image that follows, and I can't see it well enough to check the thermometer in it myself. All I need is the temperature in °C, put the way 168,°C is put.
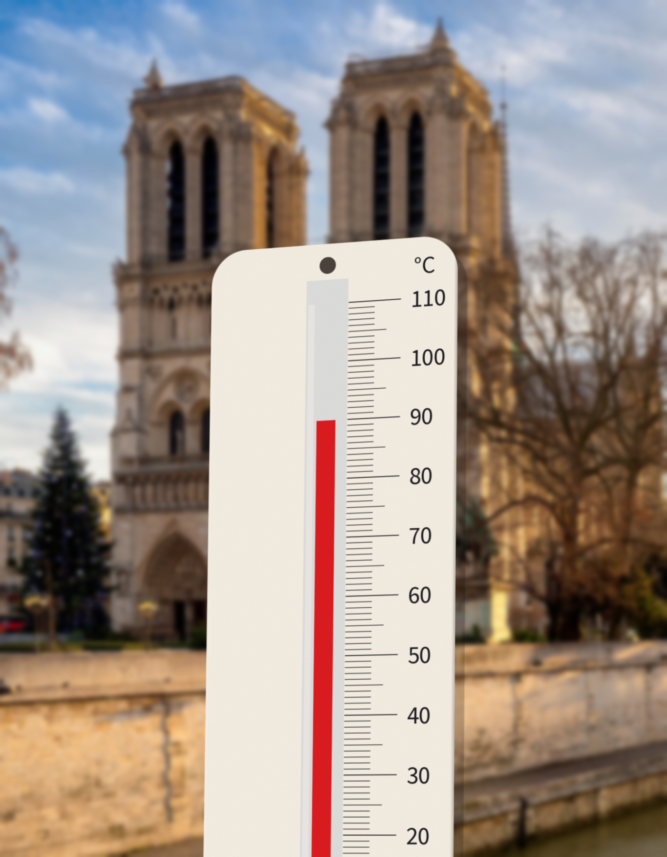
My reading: 90,°C
